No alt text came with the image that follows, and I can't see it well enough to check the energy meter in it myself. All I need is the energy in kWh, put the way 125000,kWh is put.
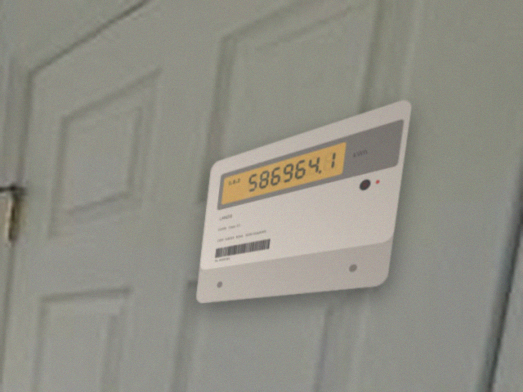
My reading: 586964.1,kWh
